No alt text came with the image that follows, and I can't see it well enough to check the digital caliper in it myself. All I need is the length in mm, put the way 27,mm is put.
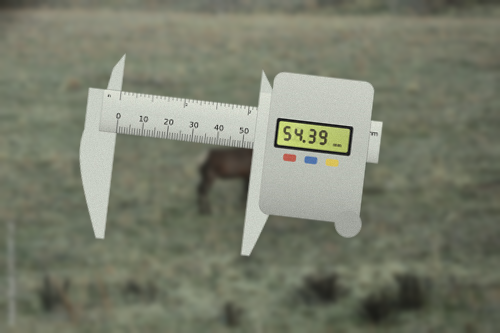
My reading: 54.39,mm
